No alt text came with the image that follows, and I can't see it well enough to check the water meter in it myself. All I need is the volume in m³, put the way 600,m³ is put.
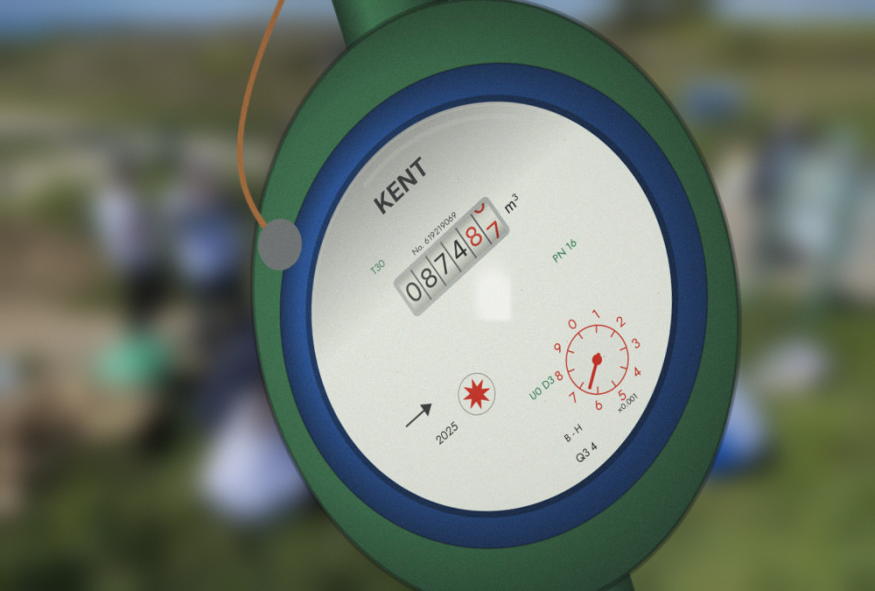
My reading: 874.866,m³
